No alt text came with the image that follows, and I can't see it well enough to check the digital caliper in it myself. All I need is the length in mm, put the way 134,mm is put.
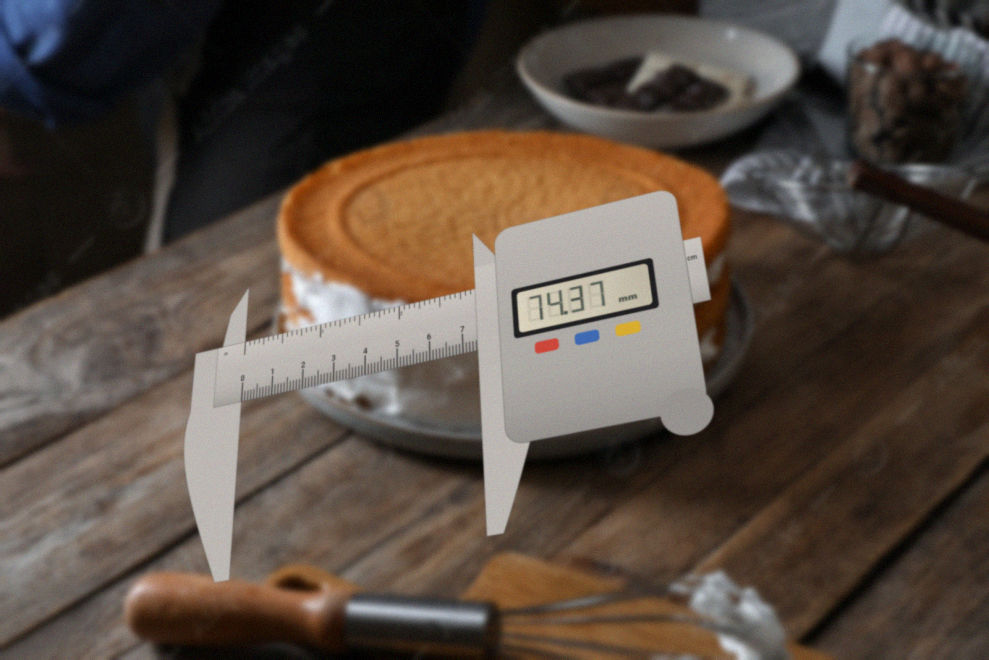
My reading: 74.37,mm
